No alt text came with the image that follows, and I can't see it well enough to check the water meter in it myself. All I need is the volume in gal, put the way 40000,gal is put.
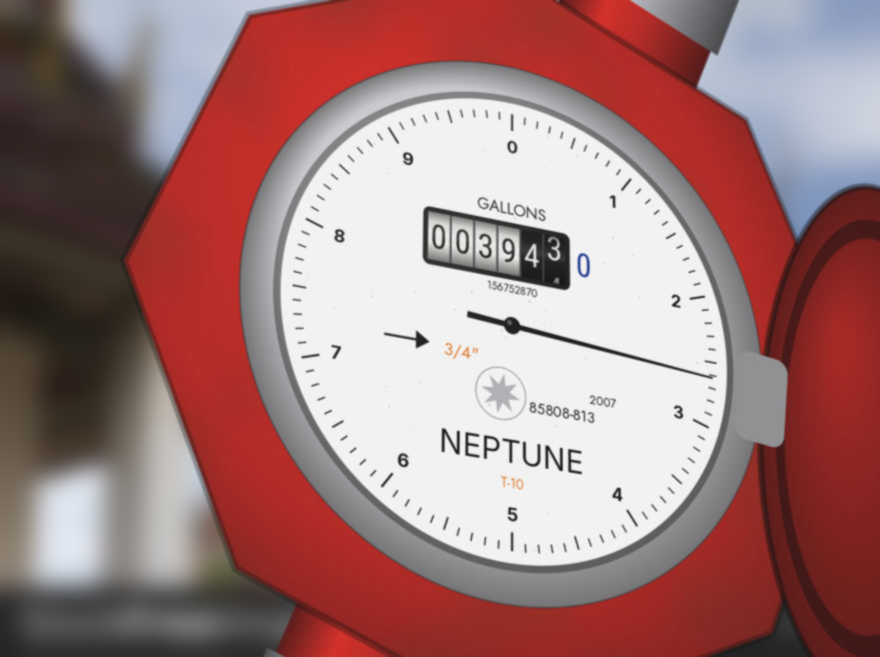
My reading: 39432.6,gal
